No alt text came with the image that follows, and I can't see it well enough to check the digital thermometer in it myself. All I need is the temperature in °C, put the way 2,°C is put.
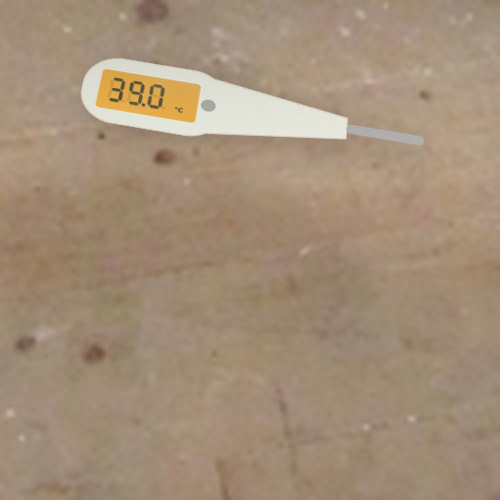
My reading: 39.0,°C
